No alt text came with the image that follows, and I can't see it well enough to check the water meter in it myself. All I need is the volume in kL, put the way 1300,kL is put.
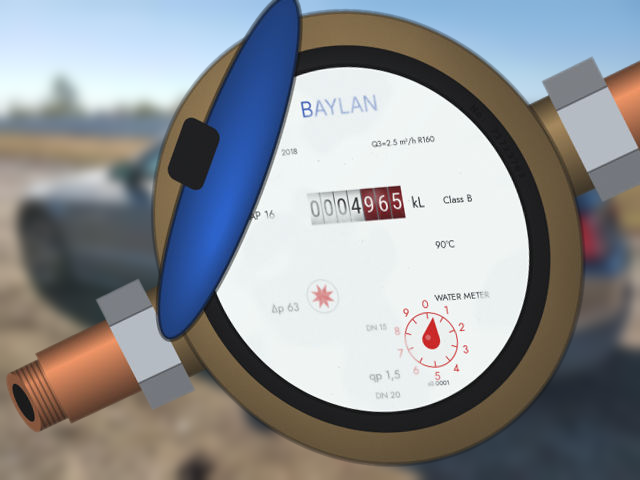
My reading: 4.9650,kL
